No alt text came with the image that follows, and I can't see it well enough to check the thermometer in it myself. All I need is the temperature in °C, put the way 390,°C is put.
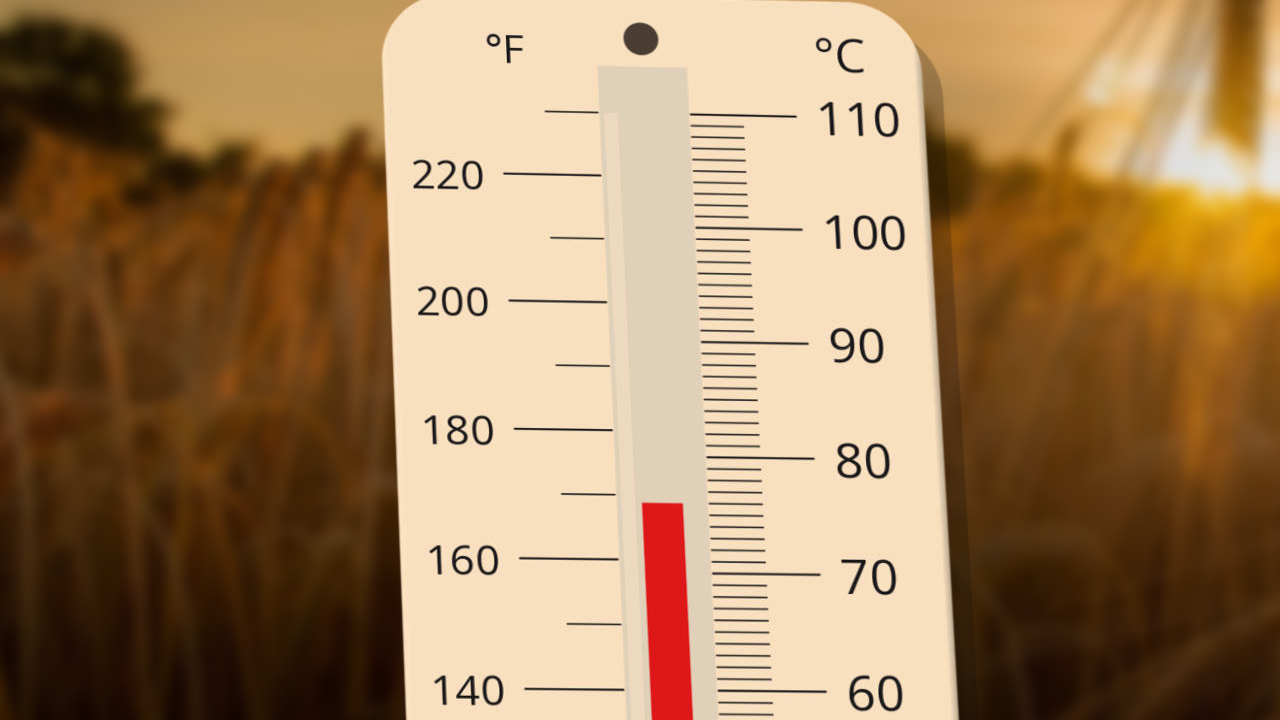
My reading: 76,°C
